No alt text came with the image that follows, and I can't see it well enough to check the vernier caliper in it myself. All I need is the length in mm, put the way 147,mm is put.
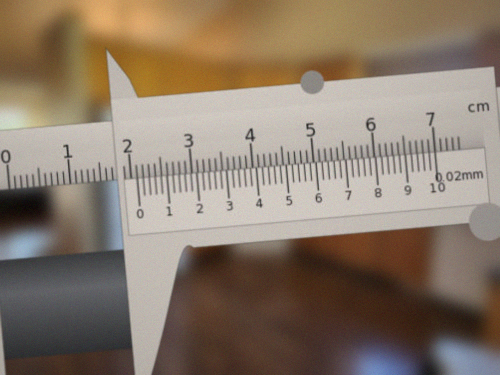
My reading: 21.0,mm
